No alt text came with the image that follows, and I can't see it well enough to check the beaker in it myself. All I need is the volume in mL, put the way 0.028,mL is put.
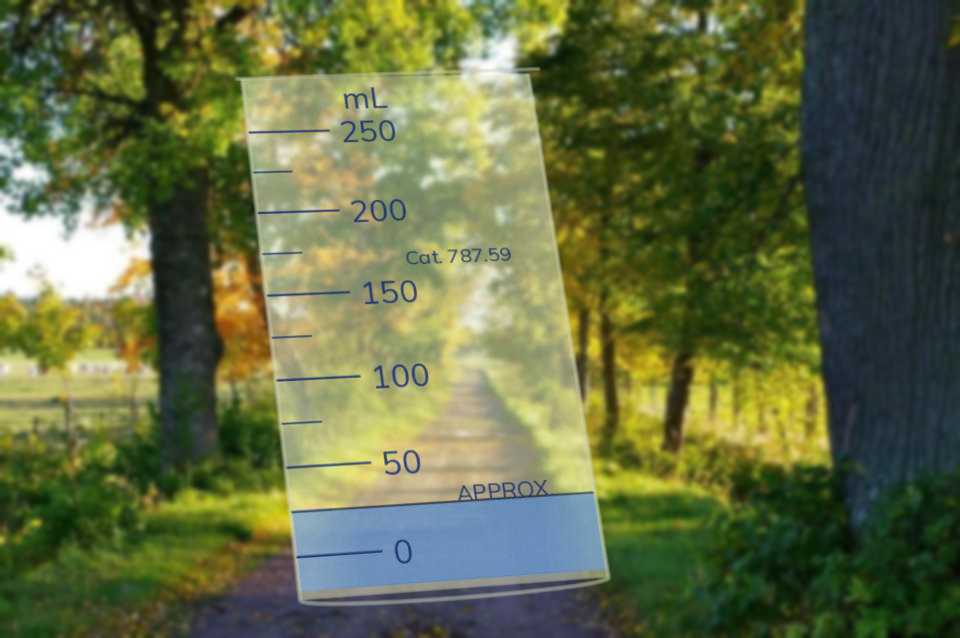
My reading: 25,mL
